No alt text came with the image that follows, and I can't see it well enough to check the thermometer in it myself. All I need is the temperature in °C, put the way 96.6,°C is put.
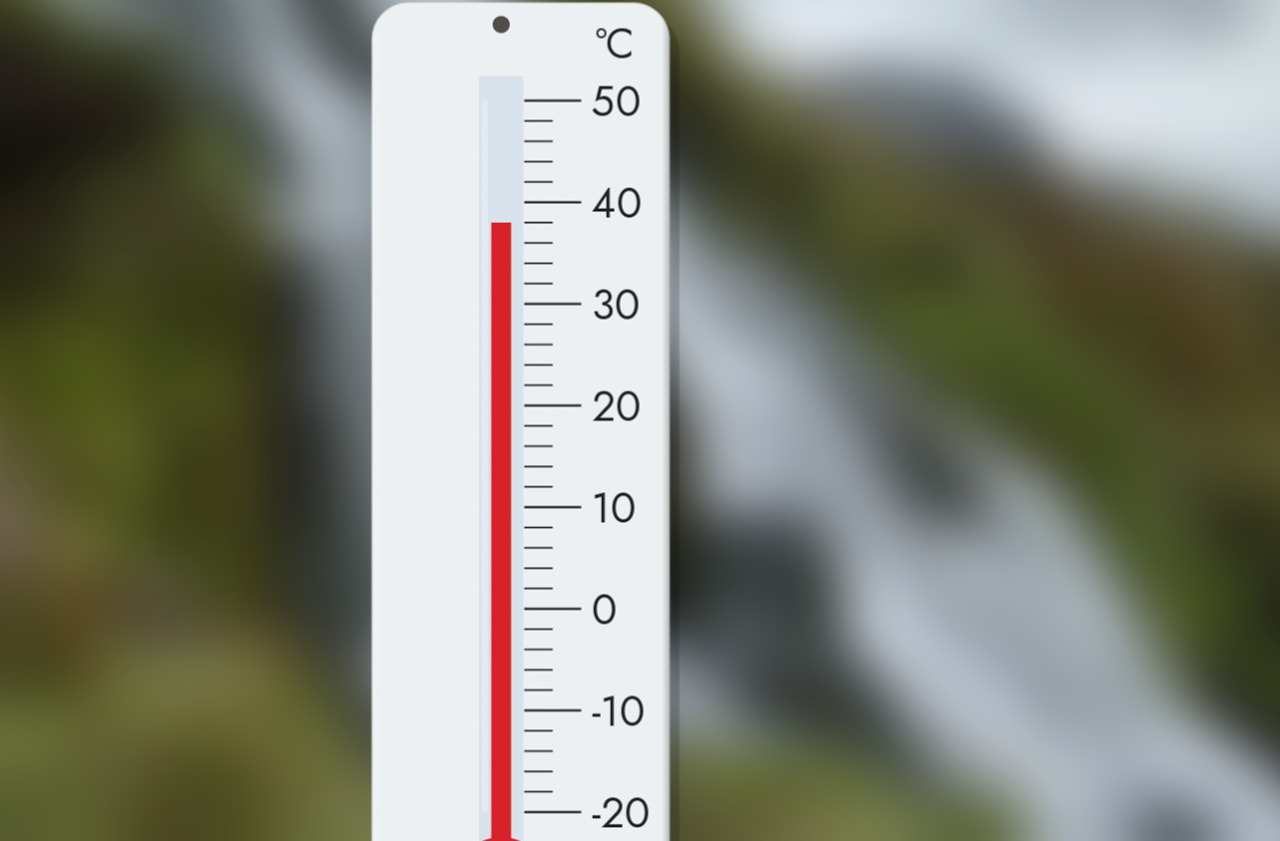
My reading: 38,°C
